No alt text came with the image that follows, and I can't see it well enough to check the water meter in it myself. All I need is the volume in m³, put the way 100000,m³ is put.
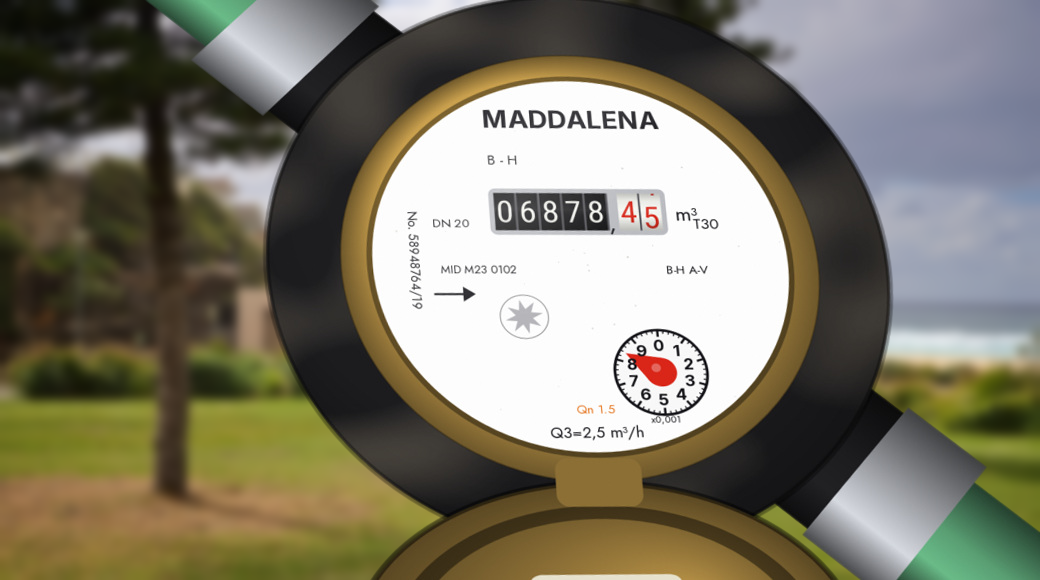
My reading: 6878.448,m³
